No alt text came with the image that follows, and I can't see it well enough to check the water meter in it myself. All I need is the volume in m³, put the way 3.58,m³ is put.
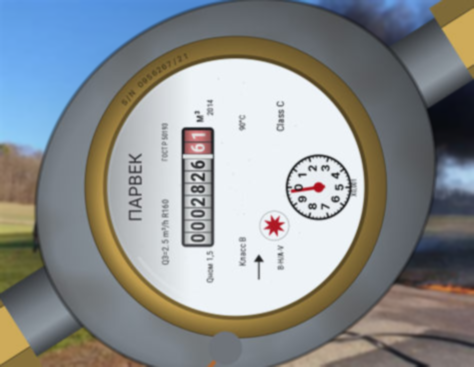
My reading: 2826.609,m³
